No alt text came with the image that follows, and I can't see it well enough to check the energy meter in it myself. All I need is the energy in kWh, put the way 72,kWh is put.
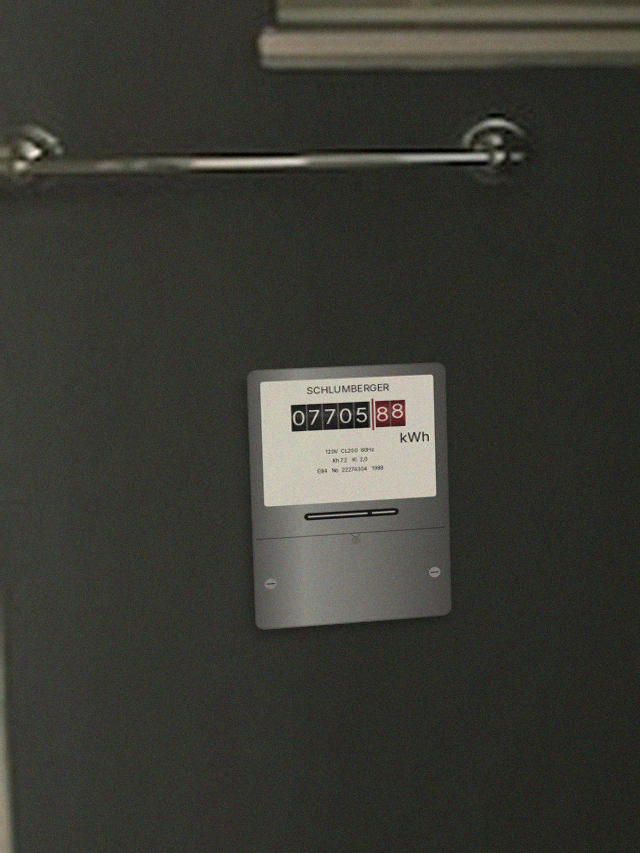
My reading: 7705.88,kWh
